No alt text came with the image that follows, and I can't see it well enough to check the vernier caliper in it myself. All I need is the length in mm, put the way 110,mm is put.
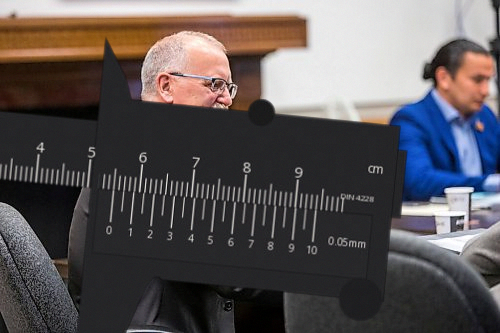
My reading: 55.0,mm
